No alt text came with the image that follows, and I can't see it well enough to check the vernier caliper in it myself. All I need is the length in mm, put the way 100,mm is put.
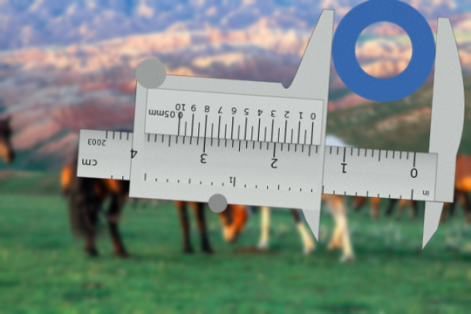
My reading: 14.8,mm
